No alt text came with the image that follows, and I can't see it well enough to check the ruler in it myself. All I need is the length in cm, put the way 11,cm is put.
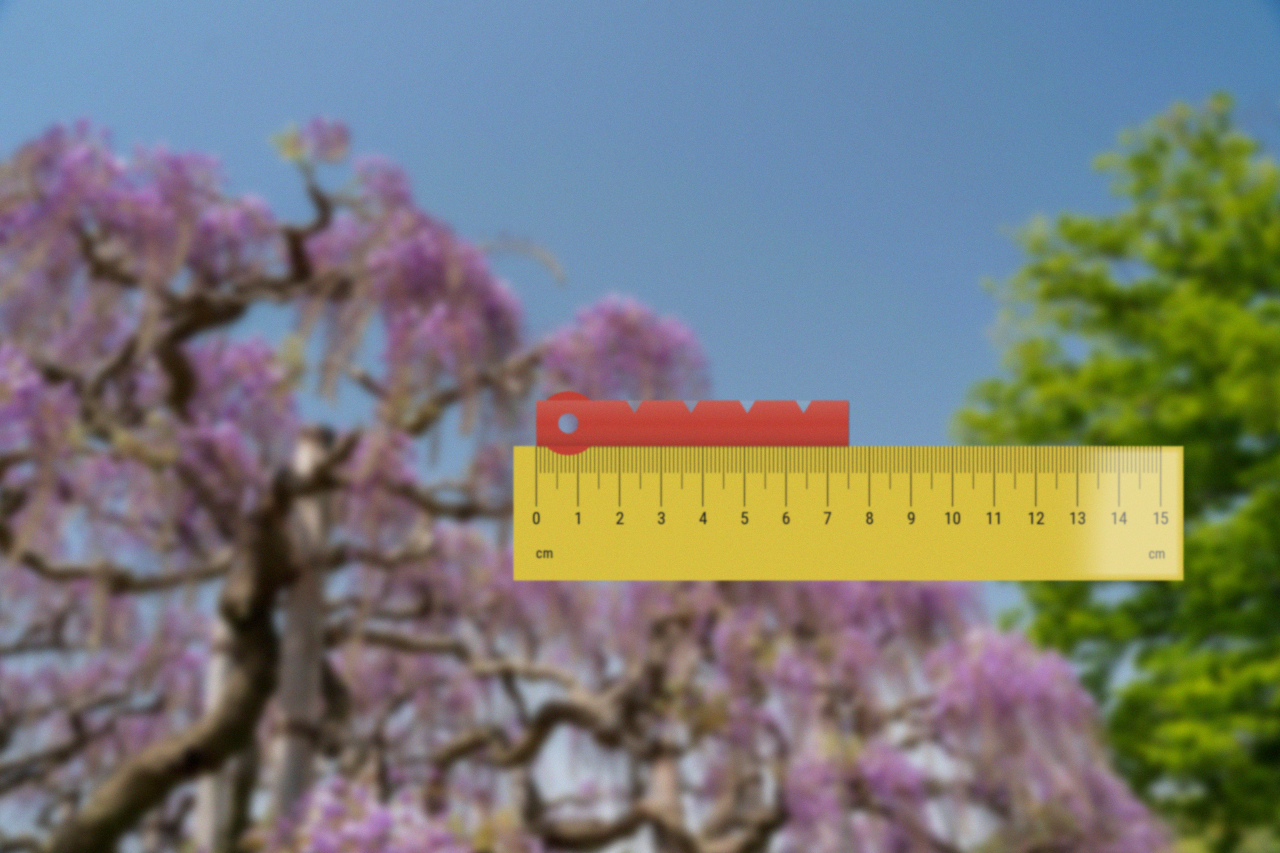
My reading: 7.5,cm
